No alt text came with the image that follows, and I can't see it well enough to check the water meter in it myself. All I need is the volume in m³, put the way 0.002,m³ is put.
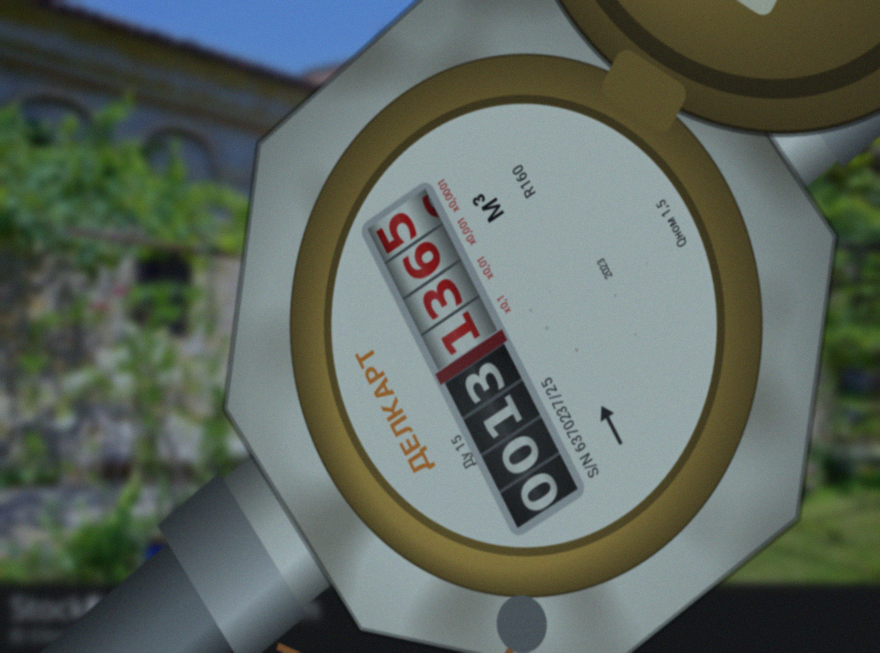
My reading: 13.1365,m³
